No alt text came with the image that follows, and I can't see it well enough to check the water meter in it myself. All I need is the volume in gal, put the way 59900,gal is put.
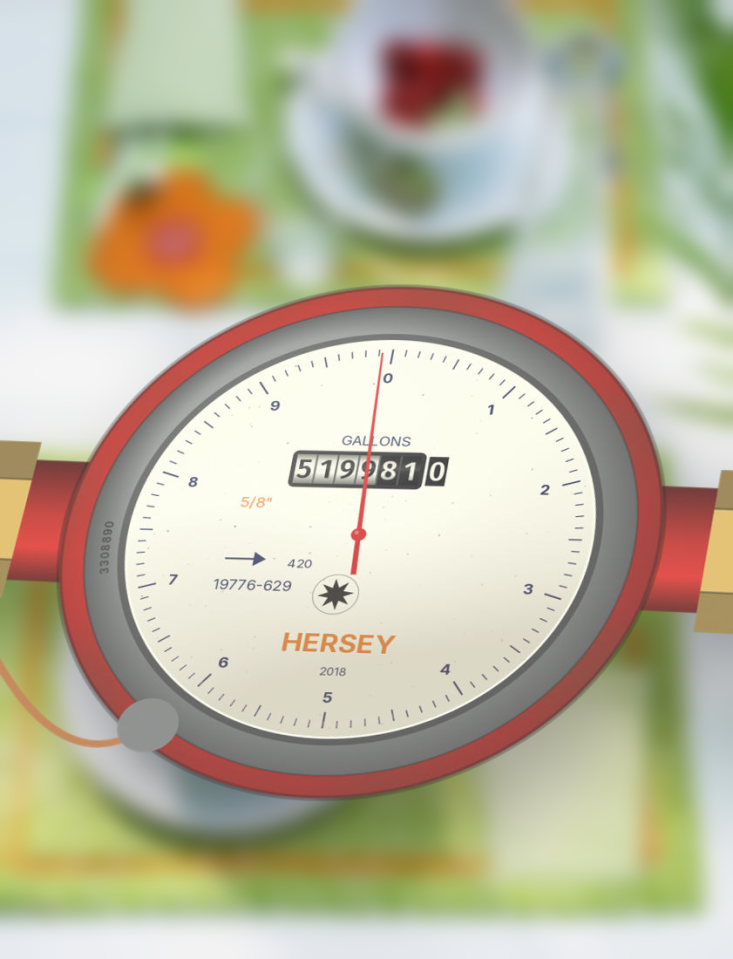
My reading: 5199809.9,gal
